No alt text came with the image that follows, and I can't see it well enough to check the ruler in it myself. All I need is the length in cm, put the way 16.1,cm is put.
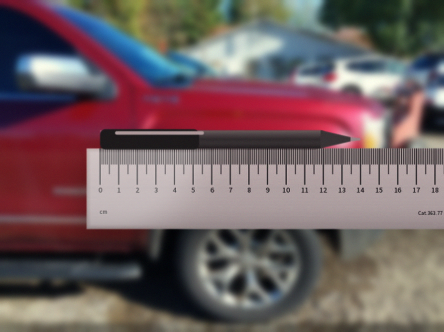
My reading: 14,cm
